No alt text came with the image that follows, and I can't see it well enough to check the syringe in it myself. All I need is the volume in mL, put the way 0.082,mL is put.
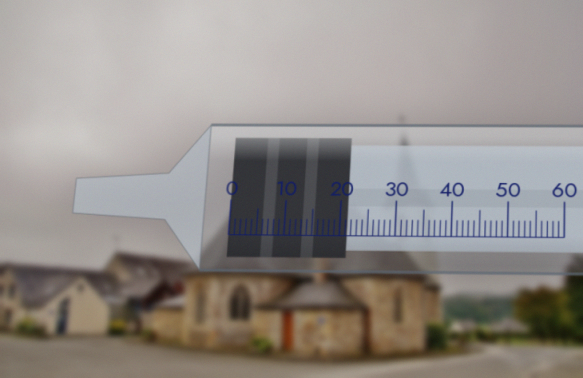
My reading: 0,mL
